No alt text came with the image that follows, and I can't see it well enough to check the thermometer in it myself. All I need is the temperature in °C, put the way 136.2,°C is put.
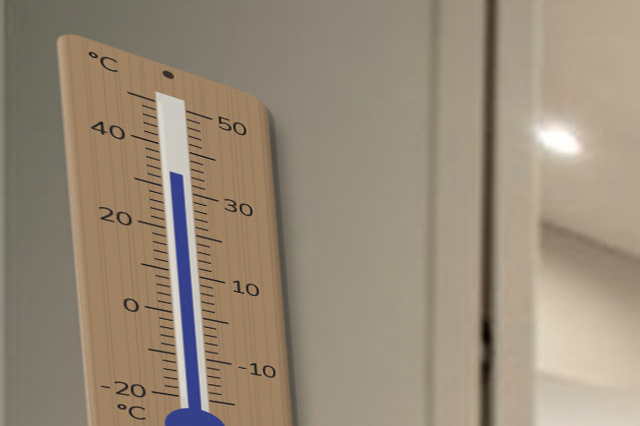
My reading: 34,°C
